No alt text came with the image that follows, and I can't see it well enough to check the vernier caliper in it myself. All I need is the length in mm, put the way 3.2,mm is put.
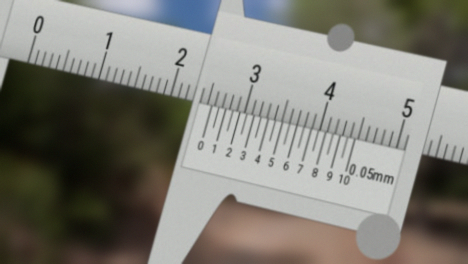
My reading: 25.6,mm
